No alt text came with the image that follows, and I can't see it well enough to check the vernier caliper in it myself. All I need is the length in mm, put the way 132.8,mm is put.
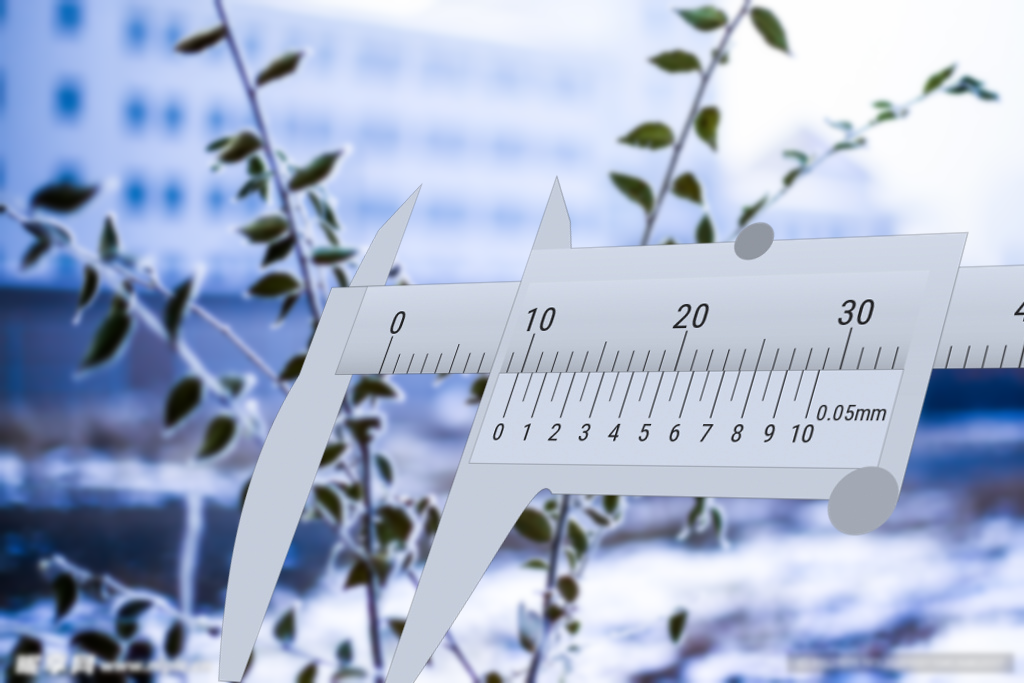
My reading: 9.8,mm
